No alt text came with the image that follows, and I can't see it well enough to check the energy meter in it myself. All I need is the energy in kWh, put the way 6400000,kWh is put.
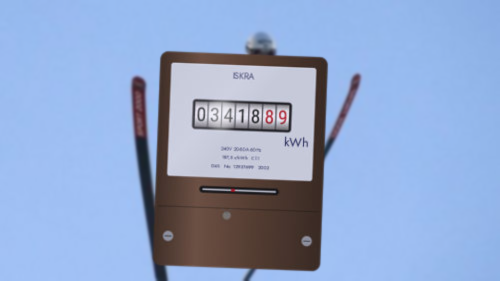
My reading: 3418.89,kWh
